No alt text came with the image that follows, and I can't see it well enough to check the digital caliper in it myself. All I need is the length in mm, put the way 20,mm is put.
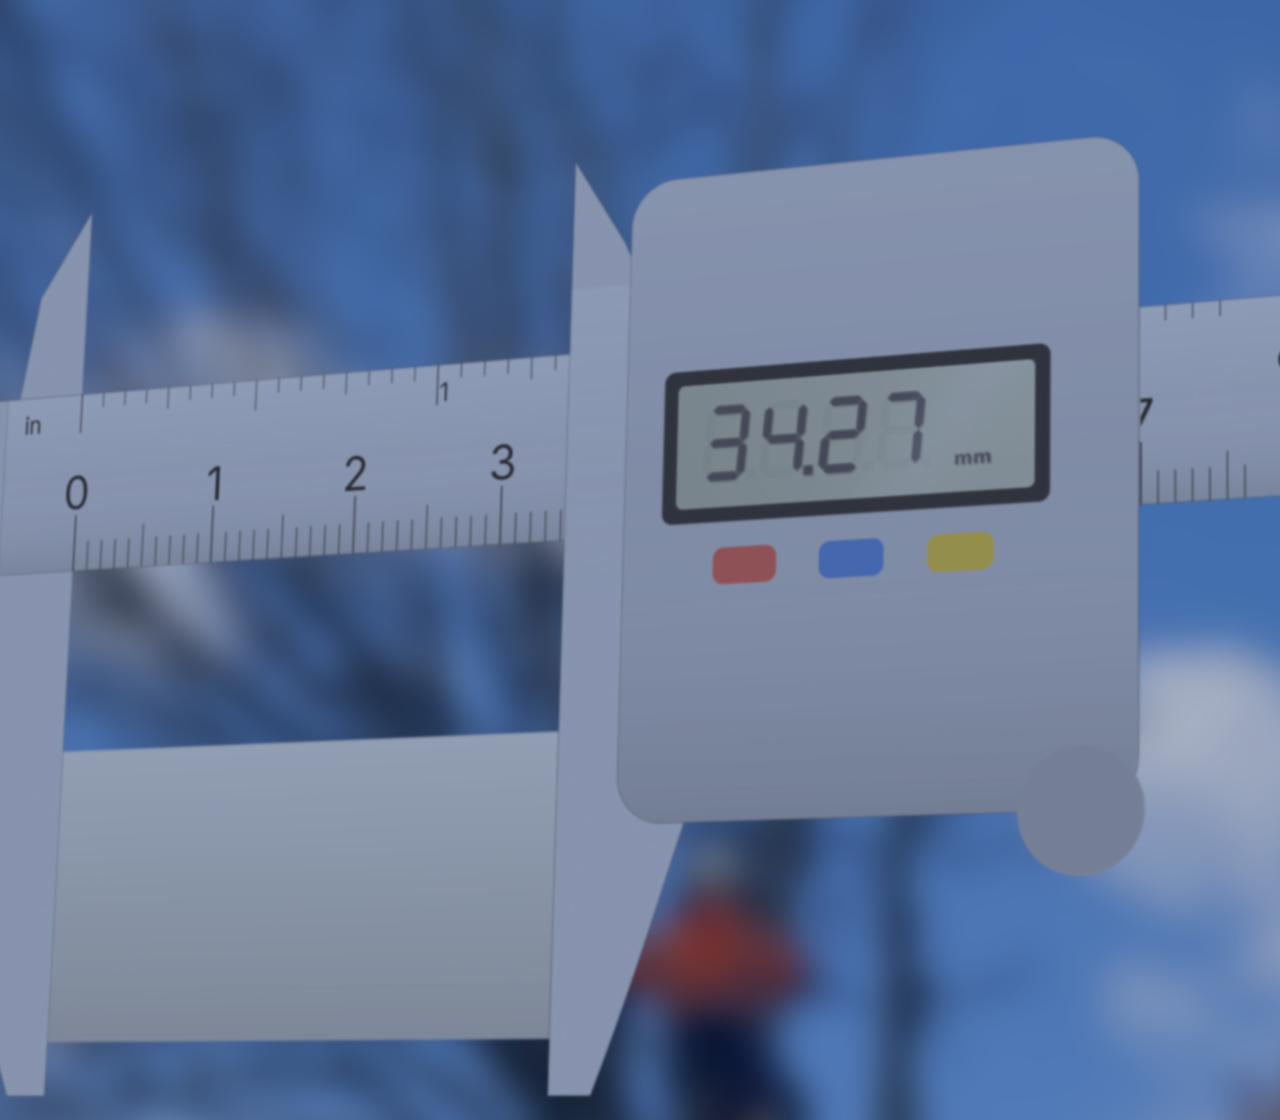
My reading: 34.27,mm
